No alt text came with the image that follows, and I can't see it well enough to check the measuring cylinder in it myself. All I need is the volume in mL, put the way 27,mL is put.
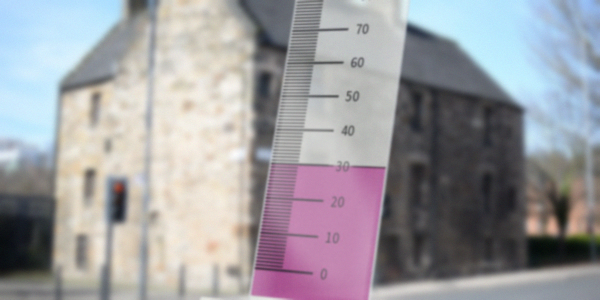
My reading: 30,mL
